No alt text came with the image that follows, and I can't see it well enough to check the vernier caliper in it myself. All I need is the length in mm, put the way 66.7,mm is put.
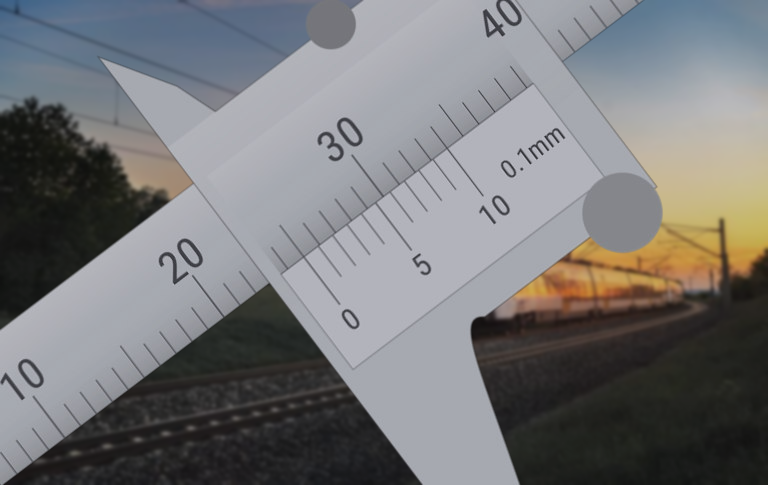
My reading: 25.0,mm
